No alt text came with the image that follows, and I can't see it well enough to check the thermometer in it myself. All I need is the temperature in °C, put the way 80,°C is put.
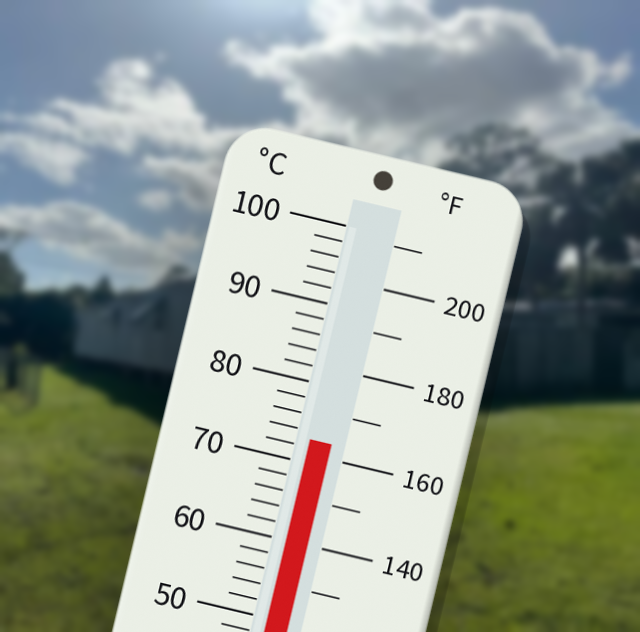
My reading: 73,°C
